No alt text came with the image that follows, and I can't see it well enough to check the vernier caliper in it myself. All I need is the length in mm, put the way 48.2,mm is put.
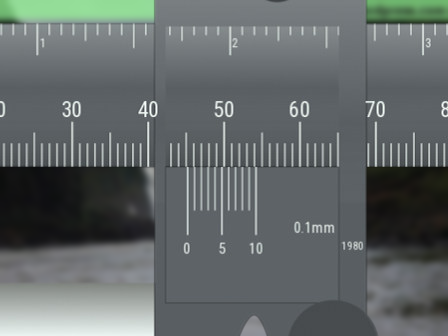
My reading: 45.2,mm
